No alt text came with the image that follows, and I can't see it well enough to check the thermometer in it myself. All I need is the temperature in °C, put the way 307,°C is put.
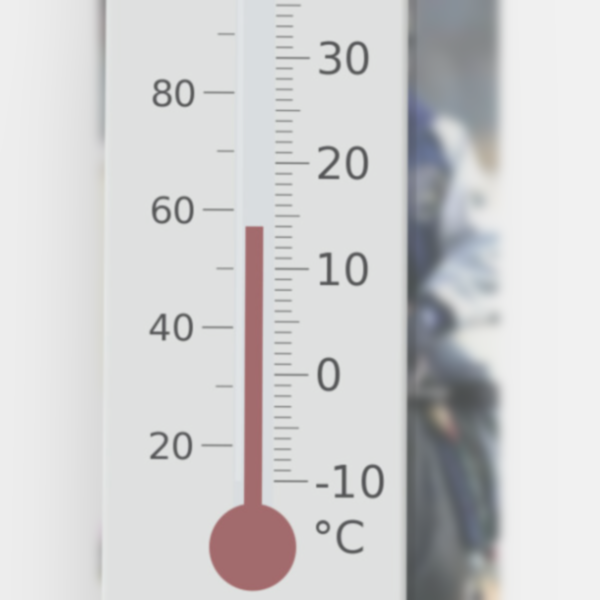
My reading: 14,°C
